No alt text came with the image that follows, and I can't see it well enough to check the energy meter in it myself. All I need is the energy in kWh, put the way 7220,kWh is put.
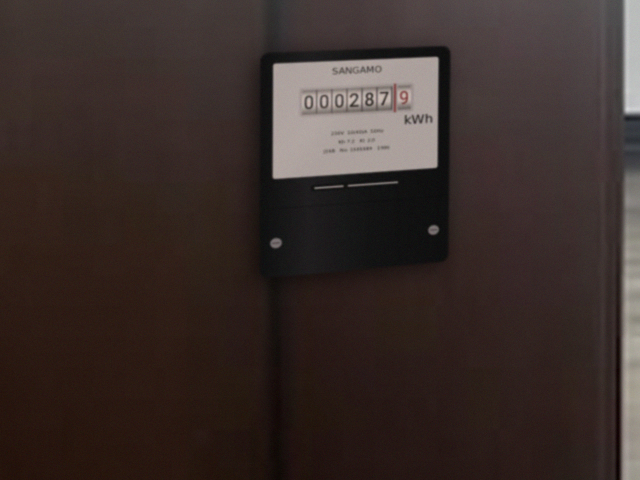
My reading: 287.9,kWh
